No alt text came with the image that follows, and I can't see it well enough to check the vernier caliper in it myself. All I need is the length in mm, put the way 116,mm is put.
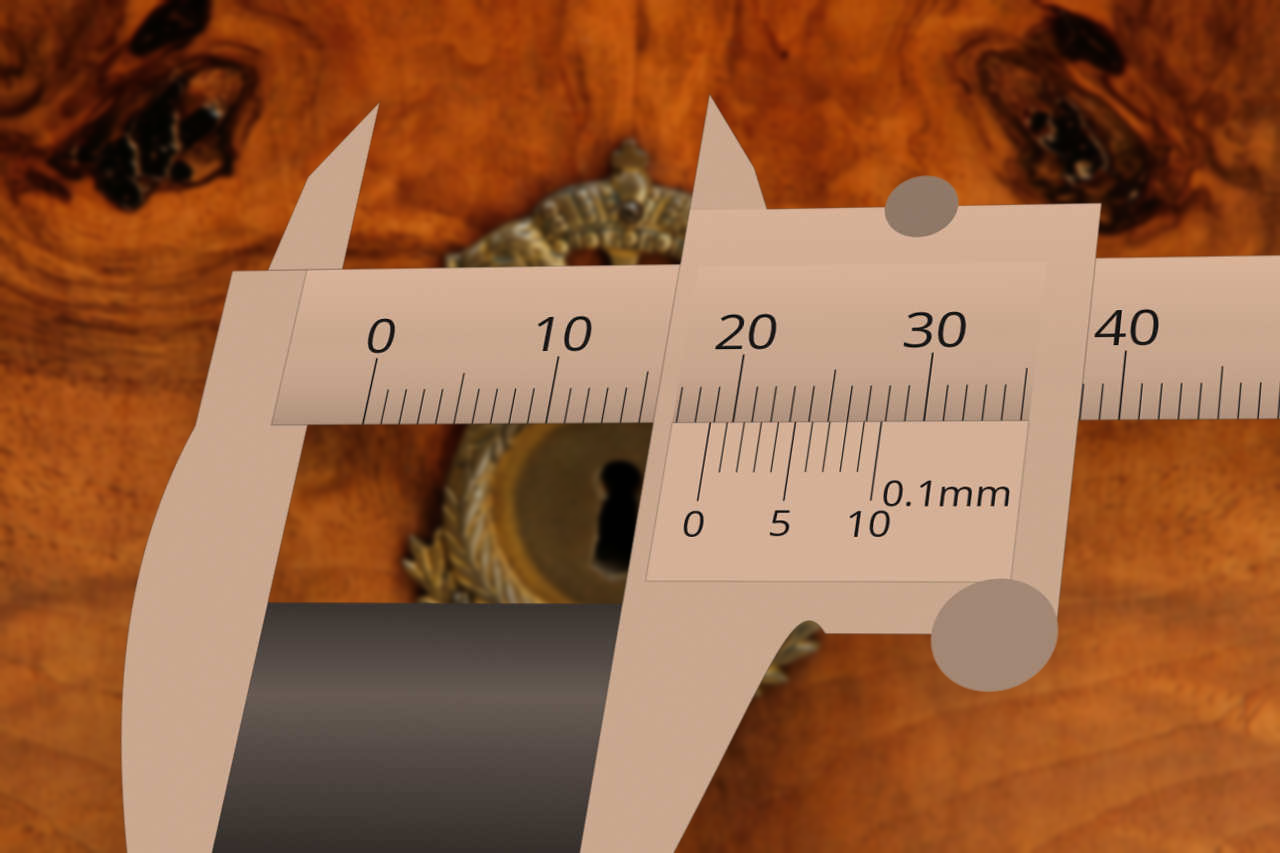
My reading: 18.8,mm
